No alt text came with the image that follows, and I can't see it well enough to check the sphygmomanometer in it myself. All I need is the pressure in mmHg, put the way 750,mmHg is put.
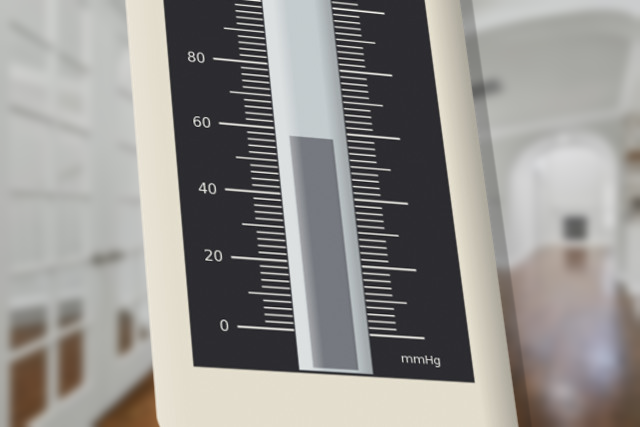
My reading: 58,mmHg
